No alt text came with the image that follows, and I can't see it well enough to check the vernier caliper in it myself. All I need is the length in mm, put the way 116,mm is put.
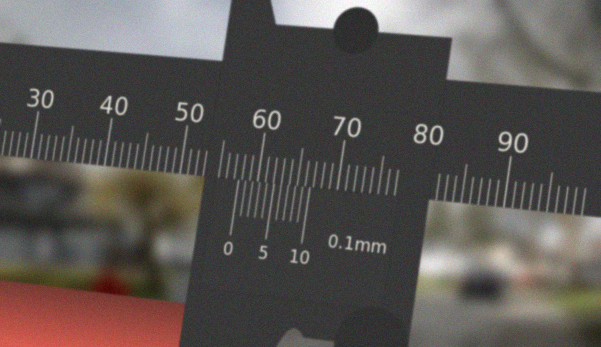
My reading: 57.6,mm
